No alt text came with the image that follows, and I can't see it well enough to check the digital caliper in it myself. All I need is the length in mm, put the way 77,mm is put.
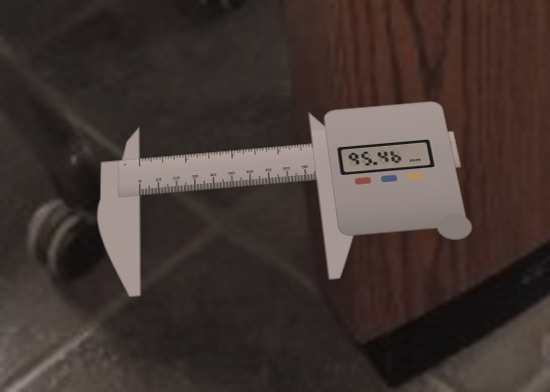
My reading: 95.46,mm
